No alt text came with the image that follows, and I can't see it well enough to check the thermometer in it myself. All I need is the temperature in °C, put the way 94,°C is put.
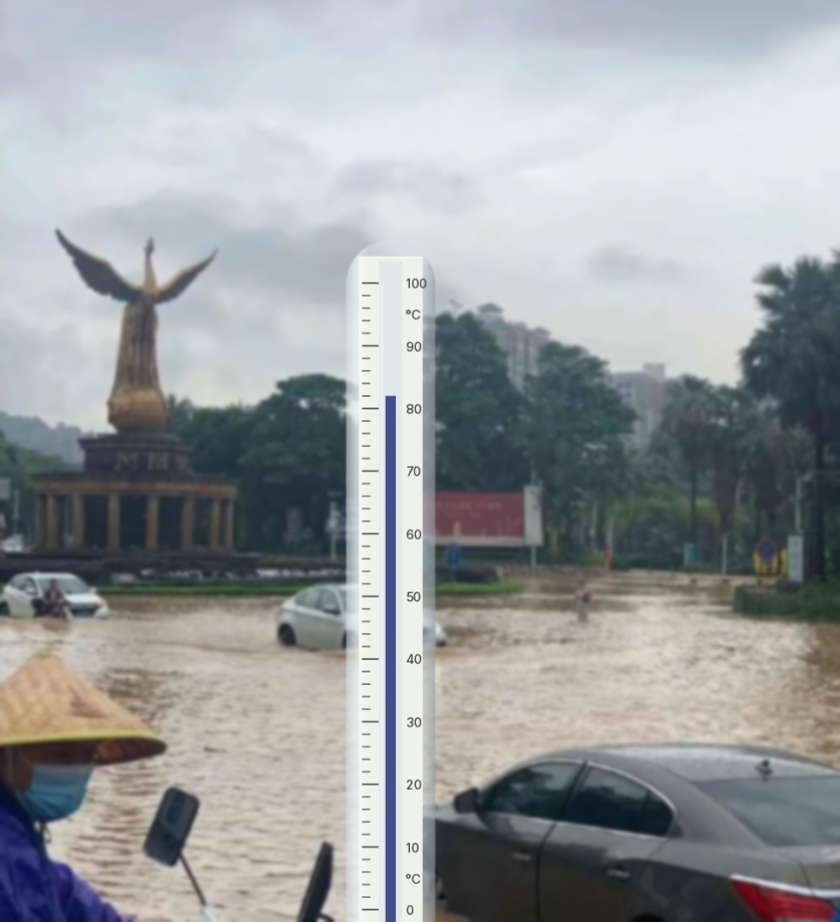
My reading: 82,°C
